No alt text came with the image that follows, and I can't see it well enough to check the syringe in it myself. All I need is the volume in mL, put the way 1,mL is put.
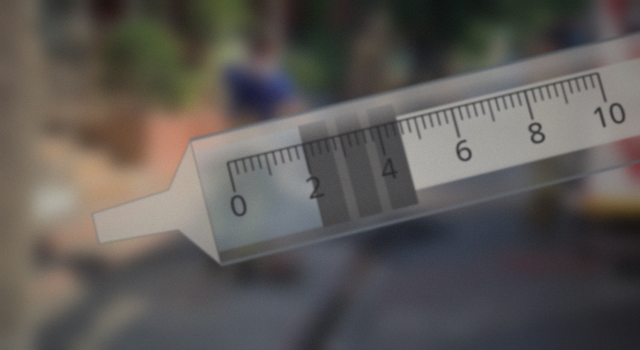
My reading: 2,mL
